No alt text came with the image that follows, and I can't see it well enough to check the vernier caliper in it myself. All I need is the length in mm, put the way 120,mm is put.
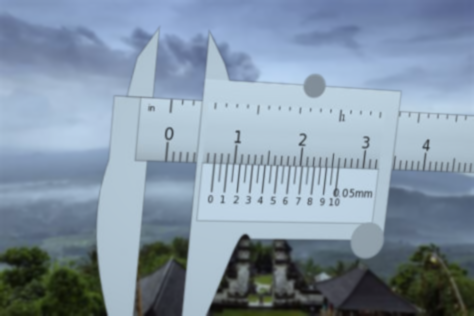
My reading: 7.0,mm
